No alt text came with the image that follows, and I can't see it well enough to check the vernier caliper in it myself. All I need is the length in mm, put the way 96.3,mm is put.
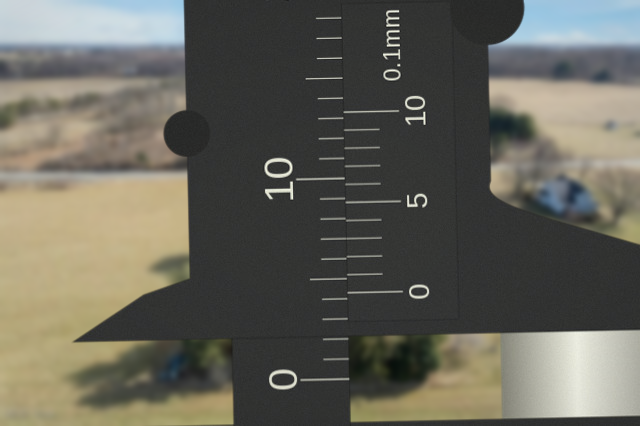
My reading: 4.3,mm
